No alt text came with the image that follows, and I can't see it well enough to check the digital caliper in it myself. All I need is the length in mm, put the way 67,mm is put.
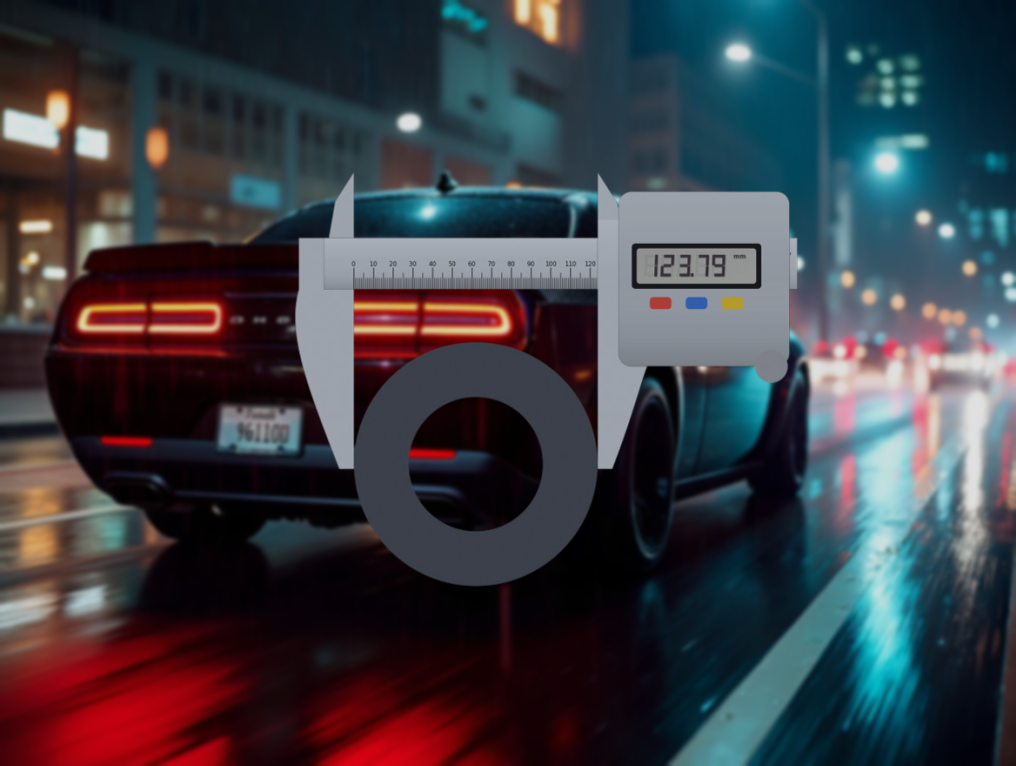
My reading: 123.79,mm
